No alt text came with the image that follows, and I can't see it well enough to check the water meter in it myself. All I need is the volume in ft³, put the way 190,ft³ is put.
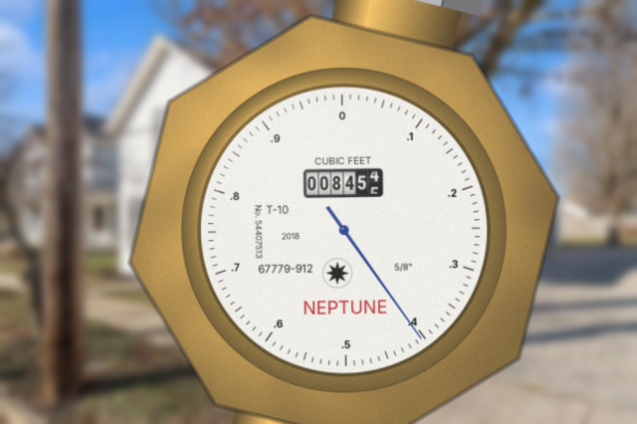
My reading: 8454.40,ft³
